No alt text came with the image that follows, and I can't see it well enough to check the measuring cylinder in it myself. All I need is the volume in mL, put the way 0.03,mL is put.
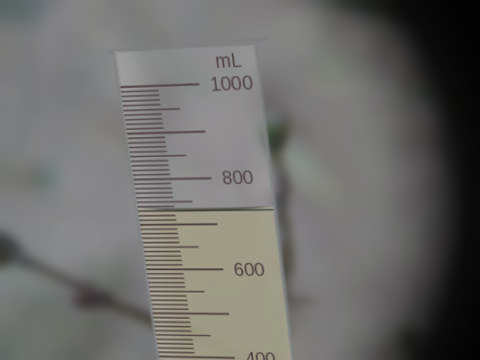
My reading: 730,mL
